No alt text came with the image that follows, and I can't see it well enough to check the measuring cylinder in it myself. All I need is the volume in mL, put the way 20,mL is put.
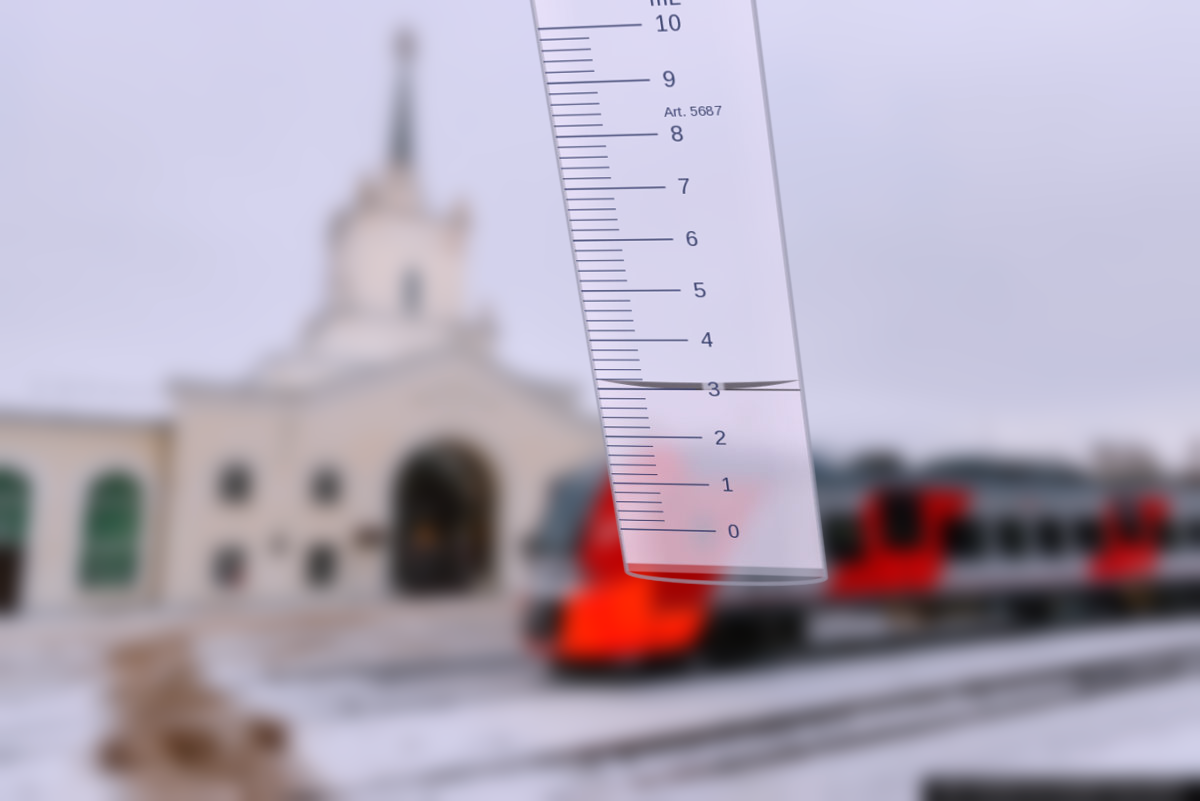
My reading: 3,mL
